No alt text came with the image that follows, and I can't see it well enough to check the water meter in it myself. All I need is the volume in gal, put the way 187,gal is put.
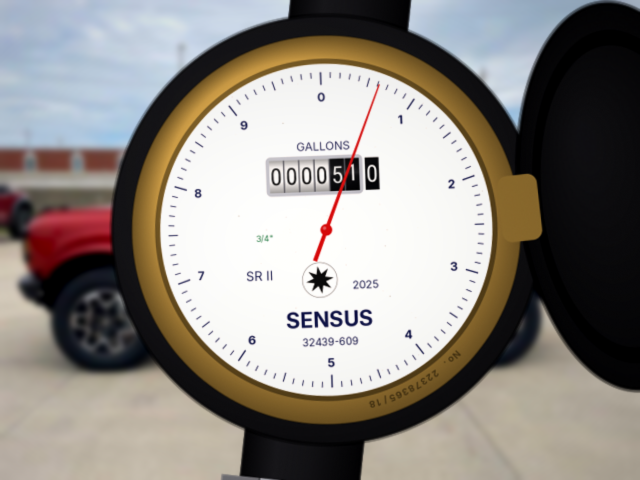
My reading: 510.6,gal
